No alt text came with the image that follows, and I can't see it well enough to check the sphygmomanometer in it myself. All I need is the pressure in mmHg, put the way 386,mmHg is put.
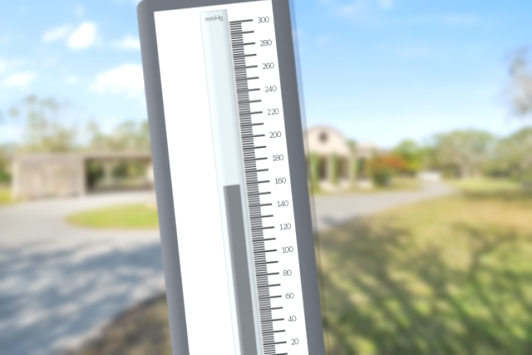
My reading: 160,mmHg
